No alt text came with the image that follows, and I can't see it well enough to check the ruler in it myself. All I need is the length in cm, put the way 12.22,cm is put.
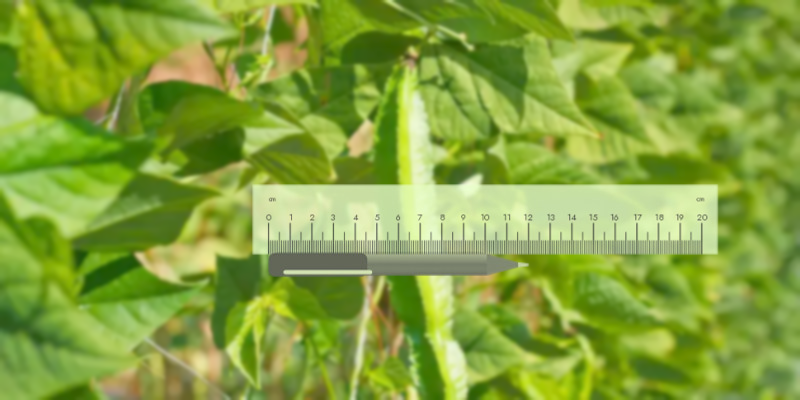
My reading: 12,cm
